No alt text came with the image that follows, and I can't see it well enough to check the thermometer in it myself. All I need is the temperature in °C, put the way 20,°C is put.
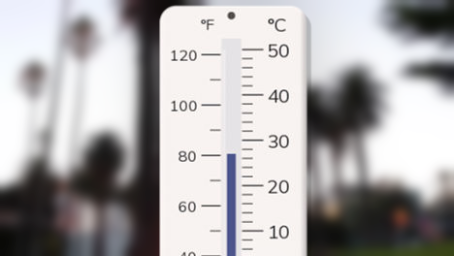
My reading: 27,°C
